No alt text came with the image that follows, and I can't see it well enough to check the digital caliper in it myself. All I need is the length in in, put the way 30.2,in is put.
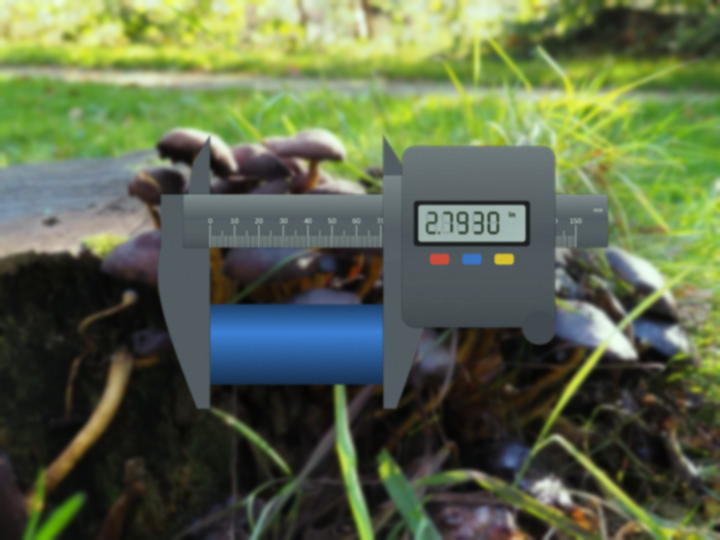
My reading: 2.7930,in
